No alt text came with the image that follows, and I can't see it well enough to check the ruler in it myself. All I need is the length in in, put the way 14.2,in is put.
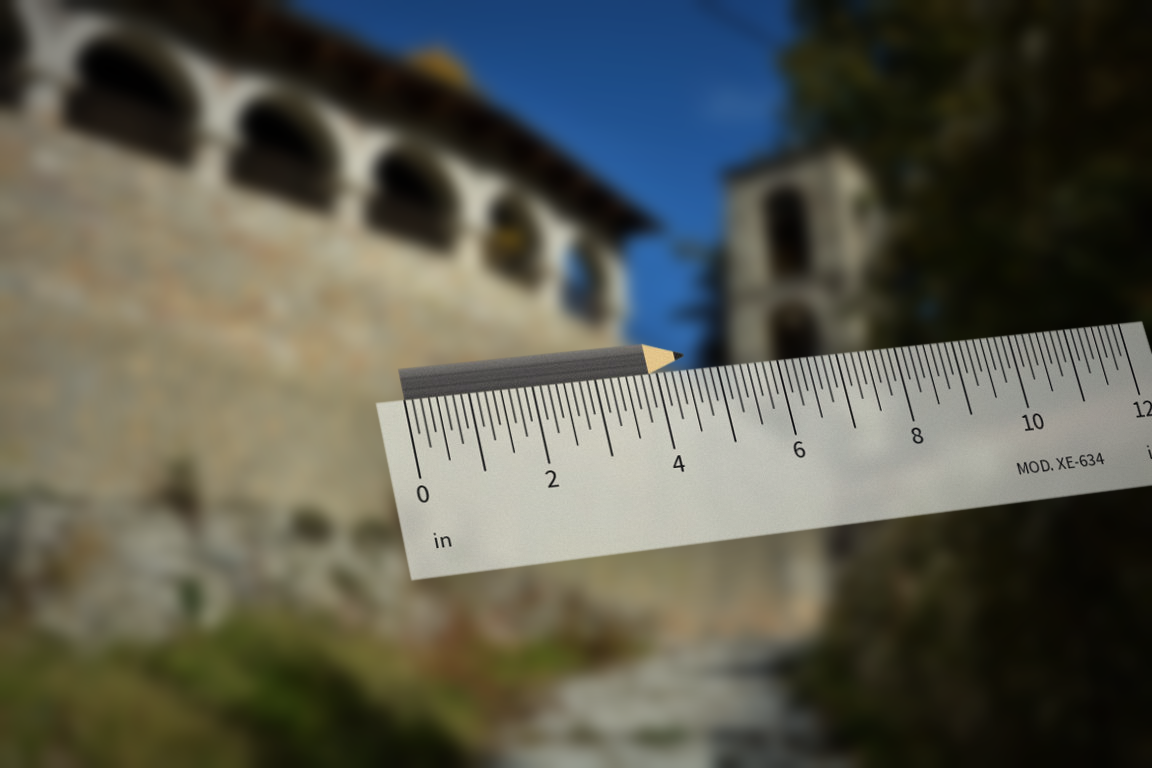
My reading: 4.5,in
